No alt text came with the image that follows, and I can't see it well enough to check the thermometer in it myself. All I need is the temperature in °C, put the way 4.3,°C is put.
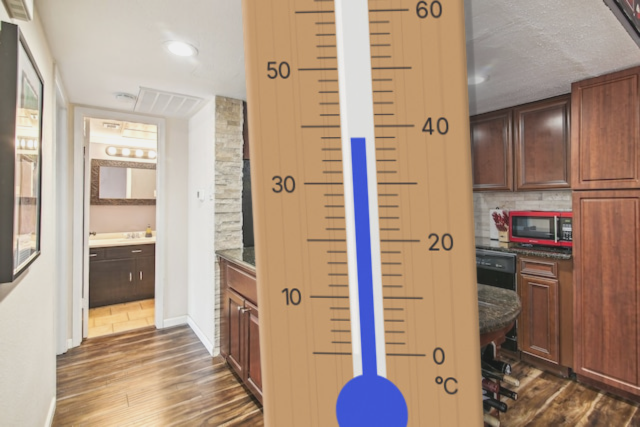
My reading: 38,°C
